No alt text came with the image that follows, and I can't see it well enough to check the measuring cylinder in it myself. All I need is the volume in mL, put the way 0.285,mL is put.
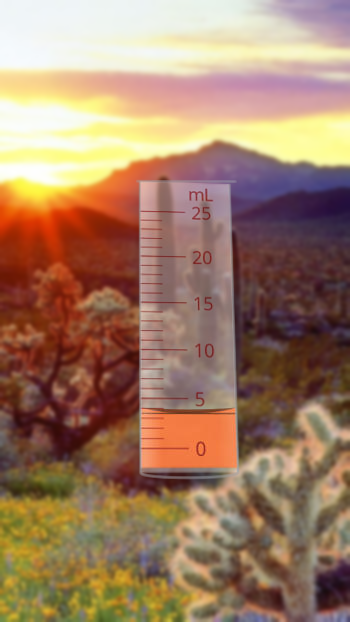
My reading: 3.5,mL
